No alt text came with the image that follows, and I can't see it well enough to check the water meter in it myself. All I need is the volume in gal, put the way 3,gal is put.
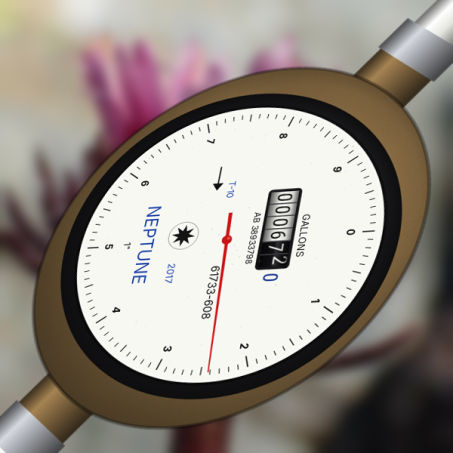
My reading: 6722.4,gal
